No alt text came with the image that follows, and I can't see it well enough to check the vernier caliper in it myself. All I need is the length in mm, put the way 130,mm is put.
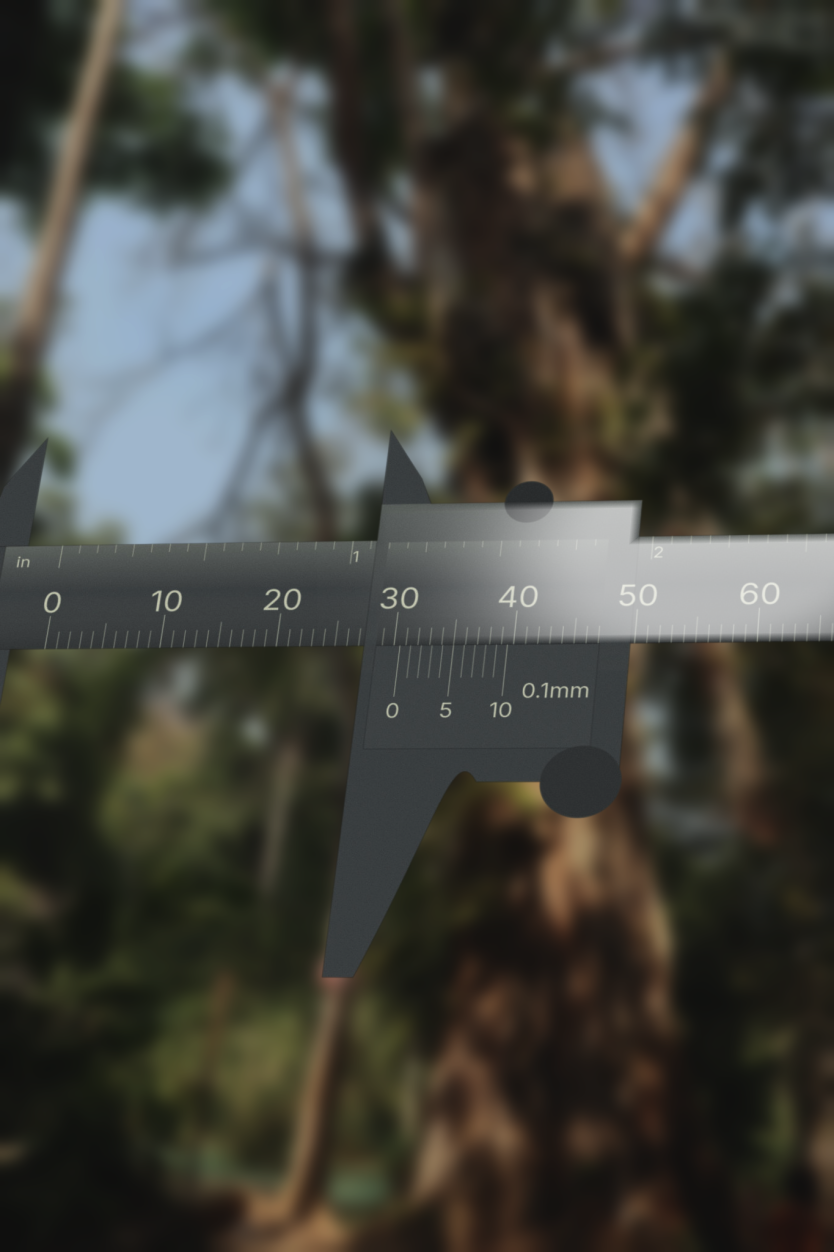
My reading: 30.5,mm
